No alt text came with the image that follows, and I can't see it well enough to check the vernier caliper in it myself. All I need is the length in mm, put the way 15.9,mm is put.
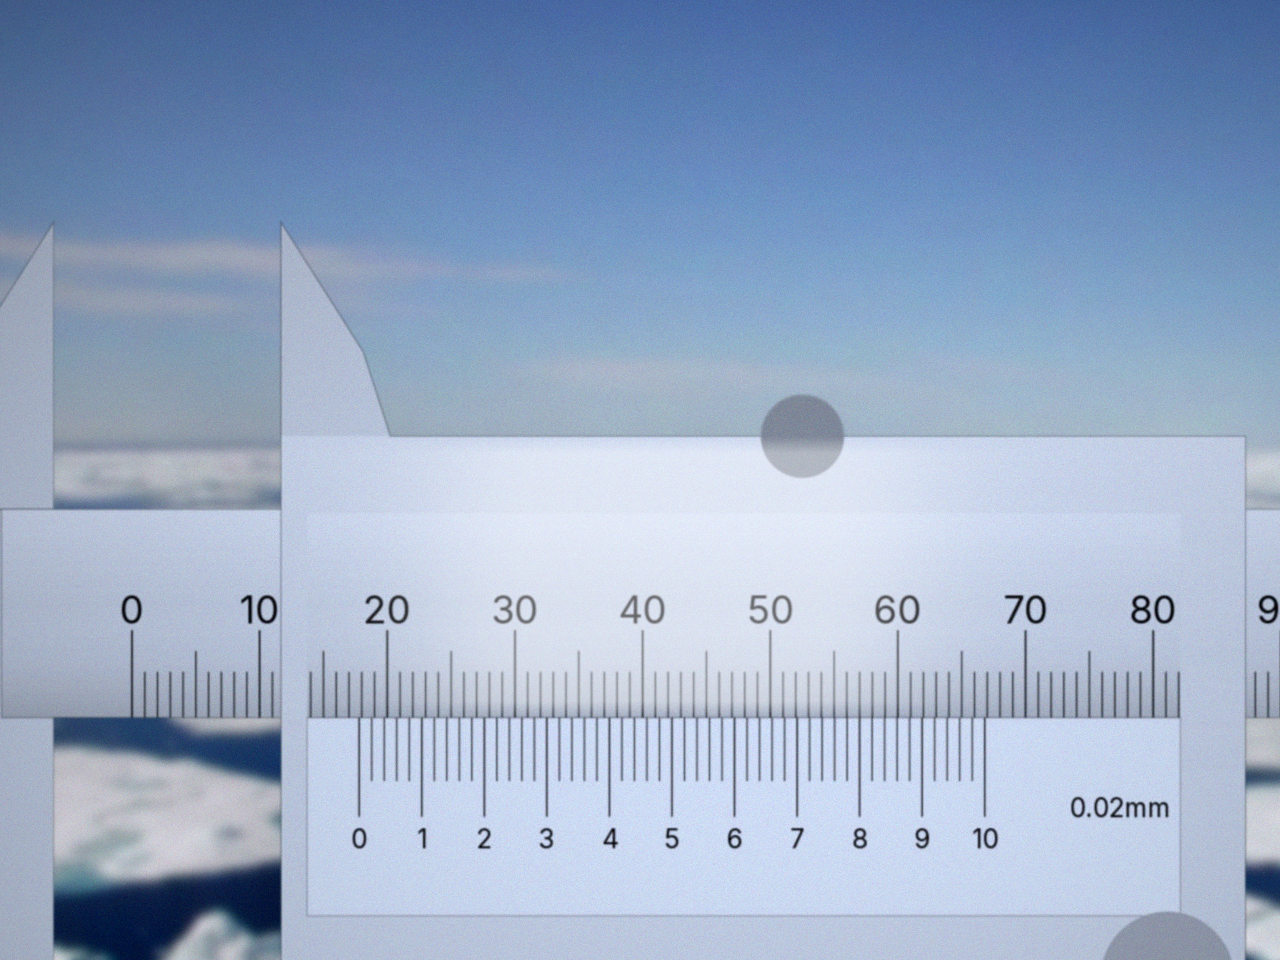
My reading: 17.8,mm
